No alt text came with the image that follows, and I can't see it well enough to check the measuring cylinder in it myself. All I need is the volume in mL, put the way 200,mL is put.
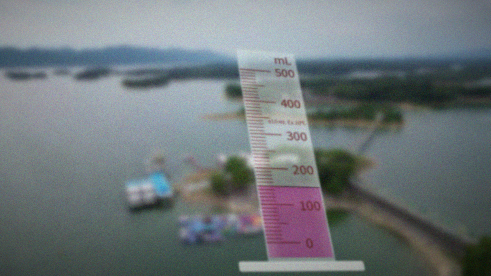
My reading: 150,mL
